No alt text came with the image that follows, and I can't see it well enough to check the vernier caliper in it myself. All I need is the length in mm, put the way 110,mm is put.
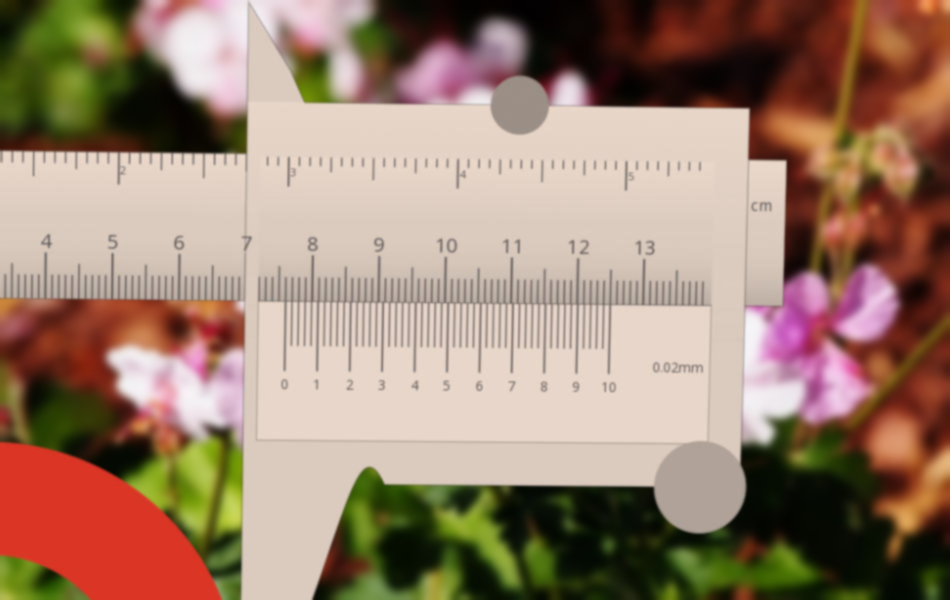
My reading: 76.0,mm
